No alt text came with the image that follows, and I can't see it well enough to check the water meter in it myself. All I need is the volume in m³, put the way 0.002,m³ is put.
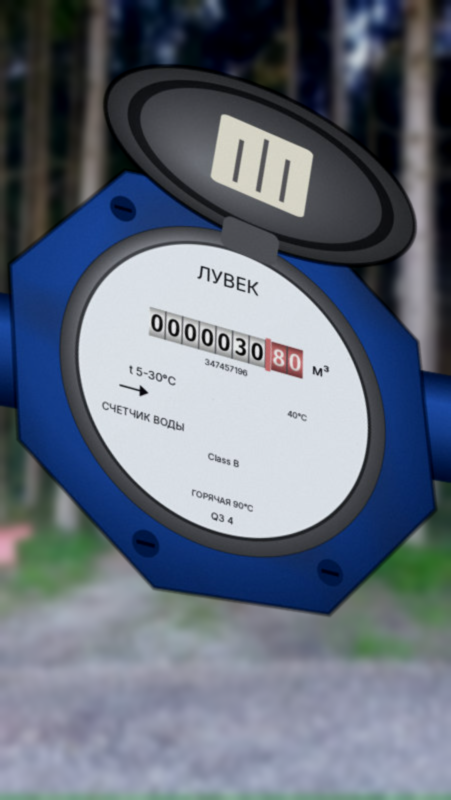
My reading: 30.80,m³
